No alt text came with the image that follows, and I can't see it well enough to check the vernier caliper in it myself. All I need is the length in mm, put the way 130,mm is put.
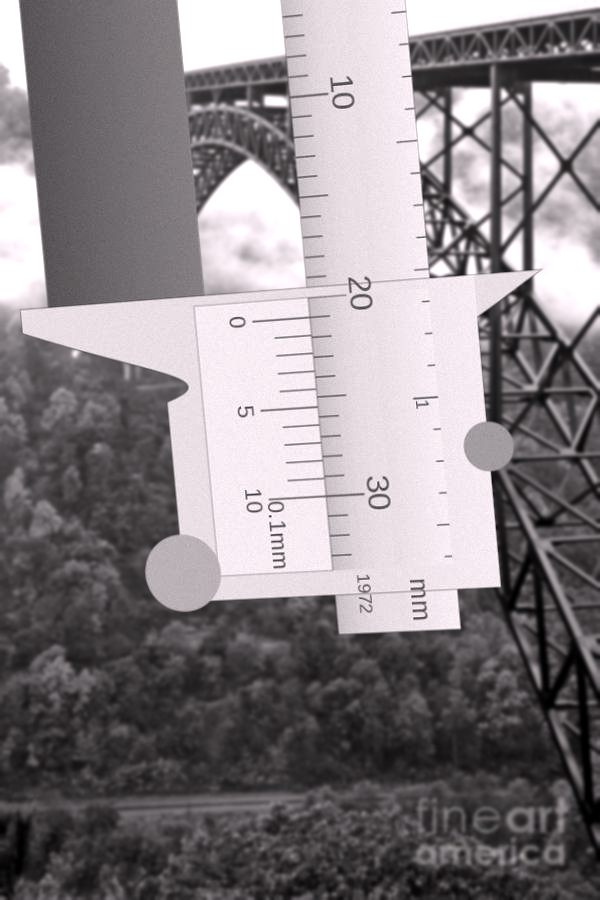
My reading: 21.0,mm
